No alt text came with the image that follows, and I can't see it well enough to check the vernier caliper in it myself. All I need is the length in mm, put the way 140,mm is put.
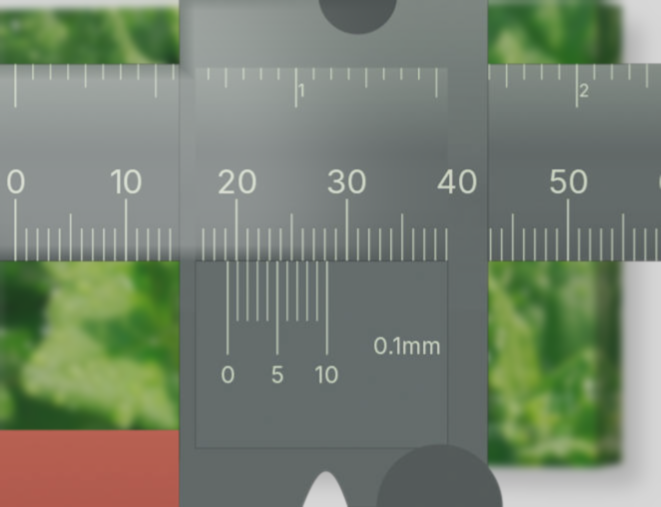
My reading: 19.2,mm
